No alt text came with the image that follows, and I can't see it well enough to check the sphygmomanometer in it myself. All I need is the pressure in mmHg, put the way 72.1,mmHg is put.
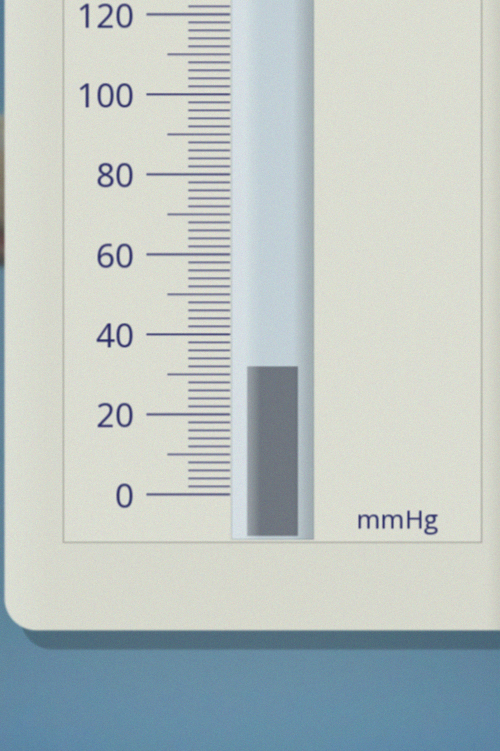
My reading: 32,mmHg
